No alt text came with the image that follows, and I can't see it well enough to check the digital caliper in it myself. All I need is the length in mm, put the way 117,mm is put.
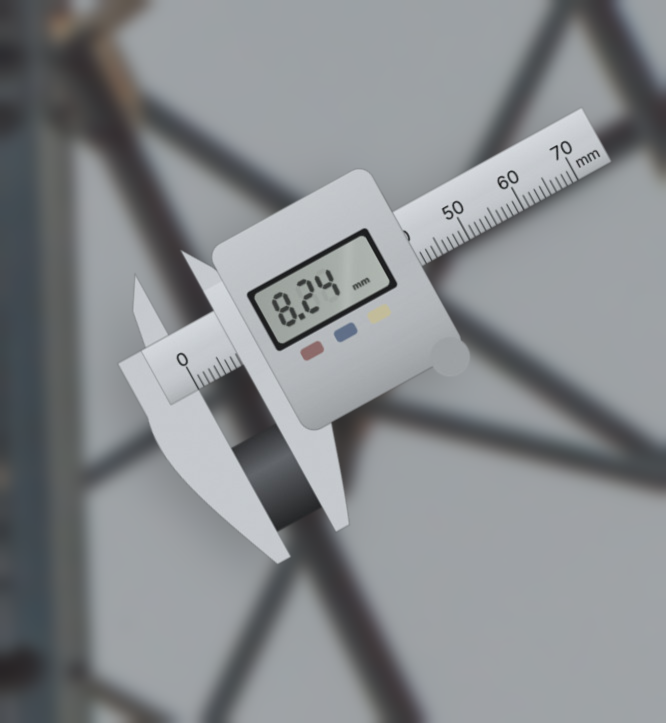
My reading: 8.24,mm
